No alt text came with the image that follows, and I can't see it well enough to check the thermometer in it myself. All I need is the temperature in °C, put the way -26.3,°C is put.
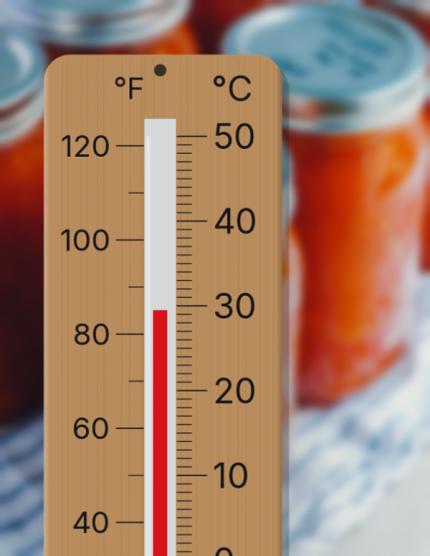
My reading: 29.5,°C
